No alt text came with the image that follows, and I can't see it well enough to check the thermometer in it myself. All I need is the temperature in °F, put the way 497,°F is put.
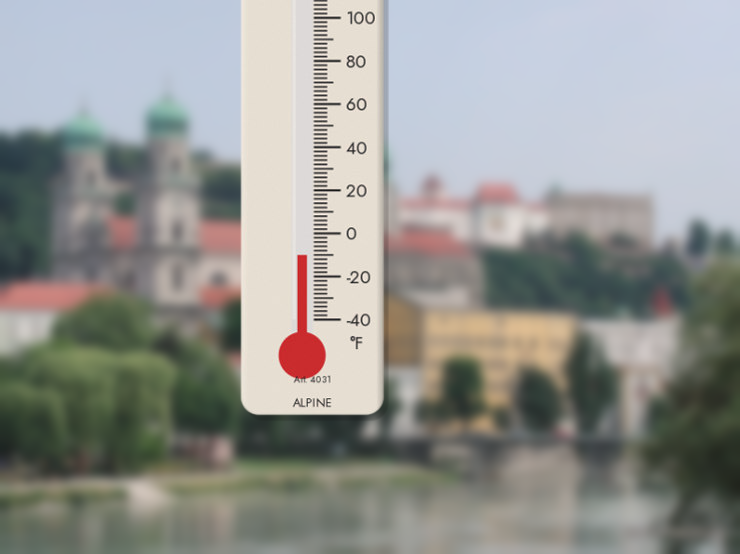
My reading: -10,°F
